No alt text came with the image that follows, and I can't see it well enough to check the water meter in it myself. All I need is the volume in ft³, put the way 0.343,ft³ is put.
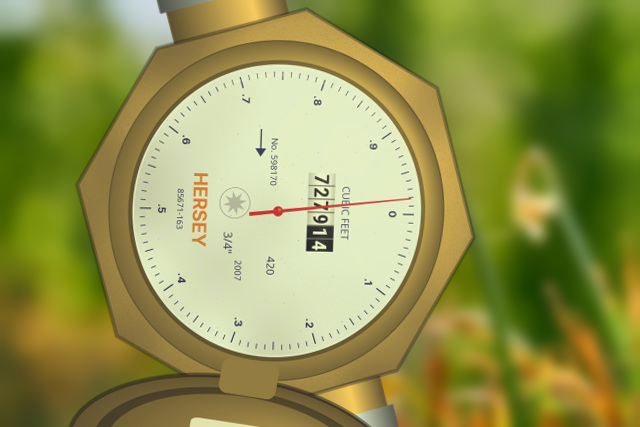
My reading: 727913.98,ft³
